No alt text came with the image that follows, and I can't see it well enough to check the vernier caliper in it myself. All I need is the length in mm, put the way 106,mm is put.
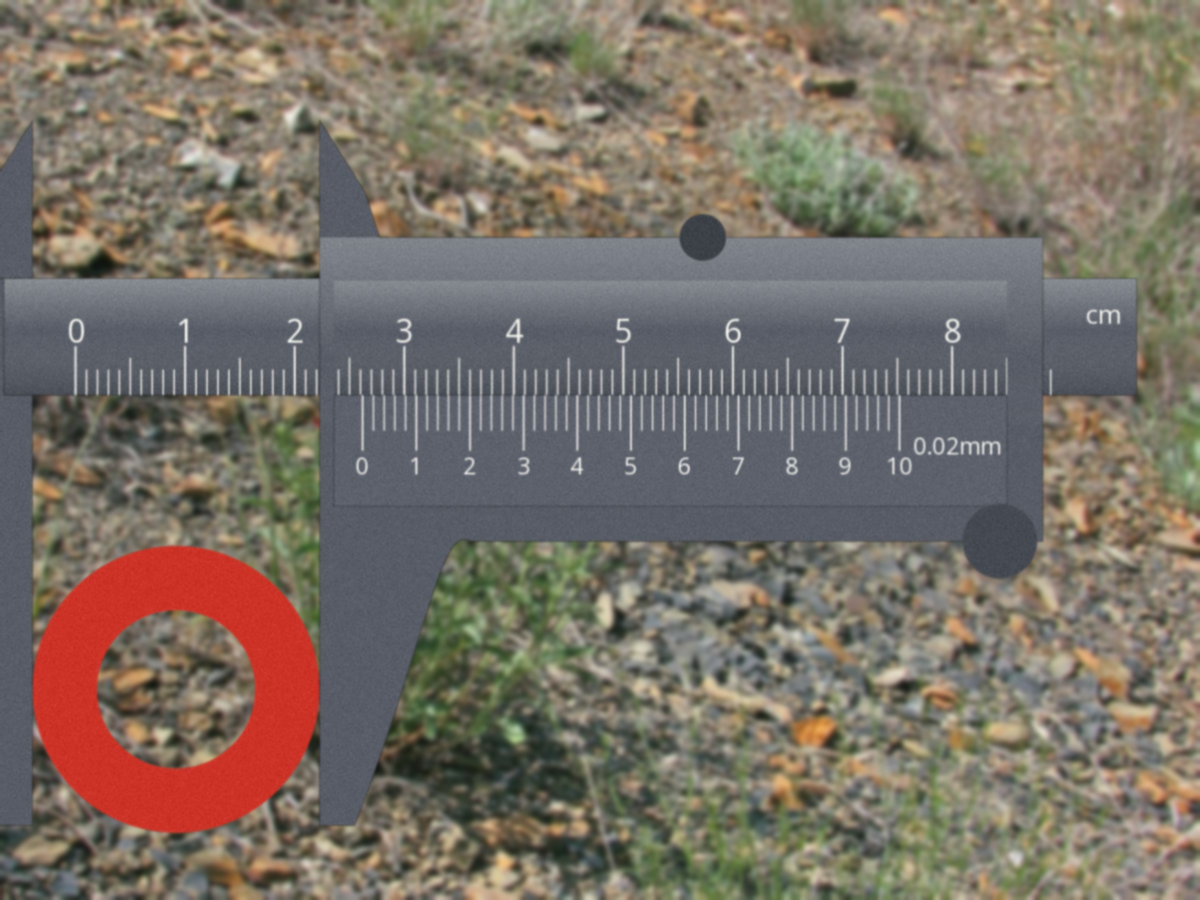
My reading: 26.2,mm
